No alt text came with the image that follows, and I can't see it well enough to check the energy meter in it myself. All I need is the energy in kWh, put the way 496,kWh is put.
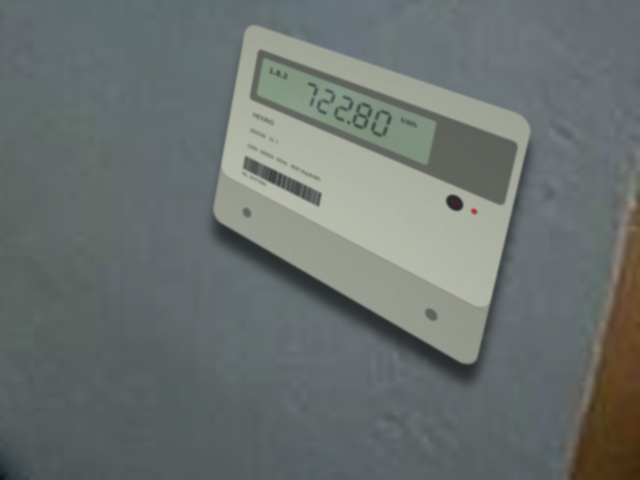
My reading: 722.80,kWh
